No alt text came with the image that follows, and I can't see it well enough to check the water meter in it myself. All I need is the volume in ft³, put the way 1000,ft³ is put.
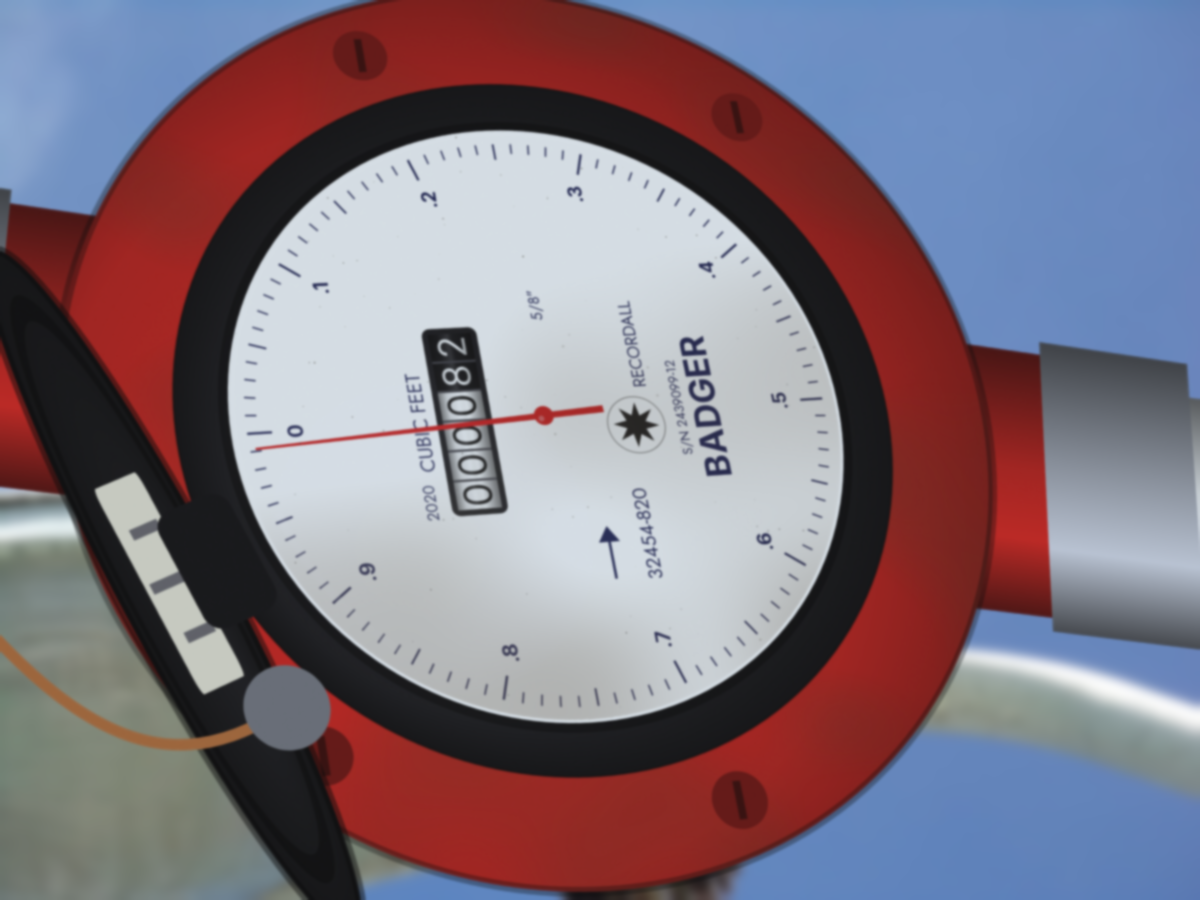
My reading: 81.99,ft³
